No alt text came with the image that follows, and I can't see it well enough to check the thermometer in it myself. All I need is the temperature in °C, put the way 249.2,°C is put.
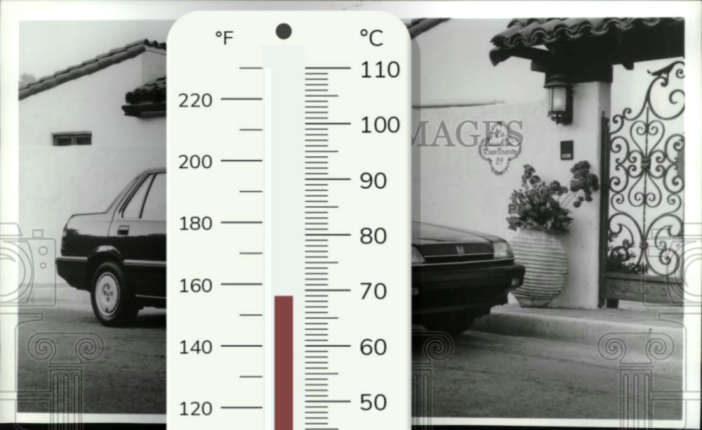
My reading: 69,°C
